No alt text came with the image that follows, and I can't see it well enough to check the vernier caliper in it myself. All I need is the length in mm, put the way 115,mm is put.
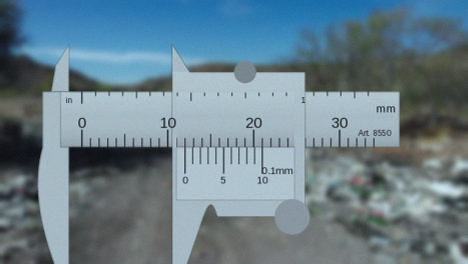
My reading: 12.0,mm
